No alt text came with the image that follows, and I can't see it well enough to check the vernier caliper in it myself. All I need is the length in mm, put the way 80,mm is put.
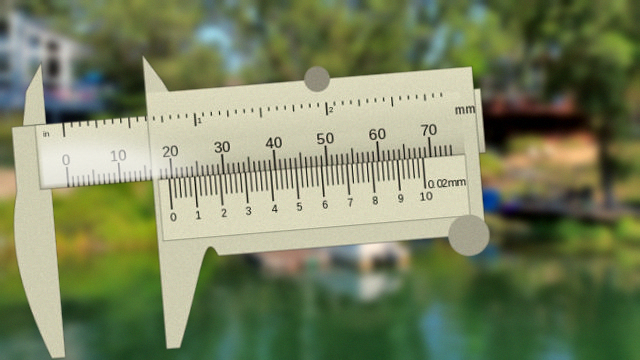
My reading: 19.5,mm
